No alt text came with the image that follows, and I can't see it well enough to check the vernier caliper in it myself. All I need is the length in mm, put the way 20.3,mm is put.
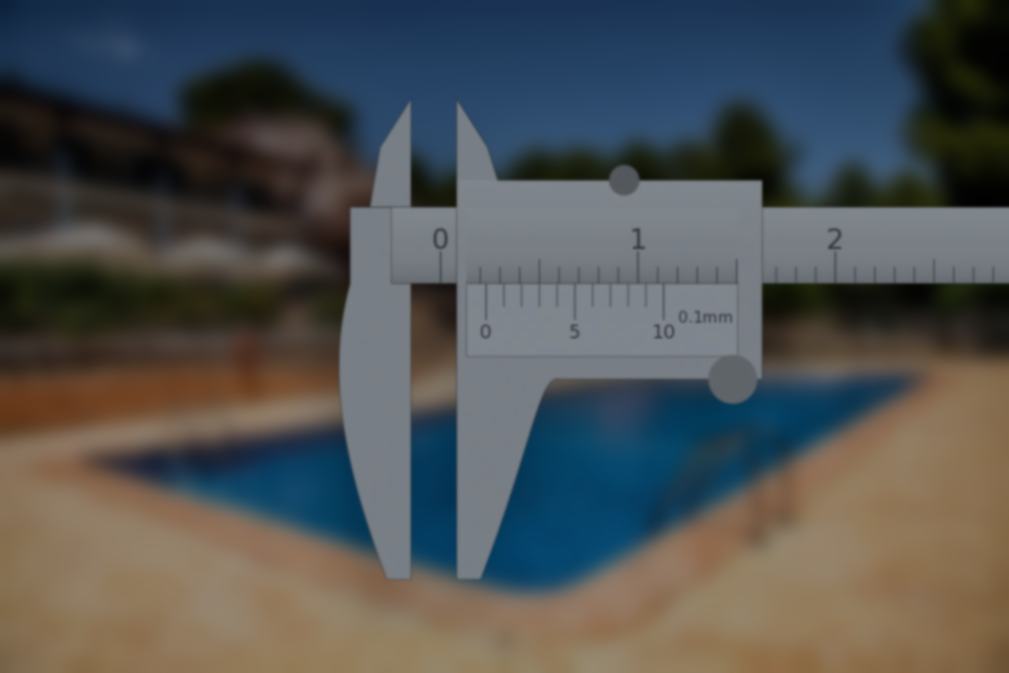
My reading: 2.3,mm
